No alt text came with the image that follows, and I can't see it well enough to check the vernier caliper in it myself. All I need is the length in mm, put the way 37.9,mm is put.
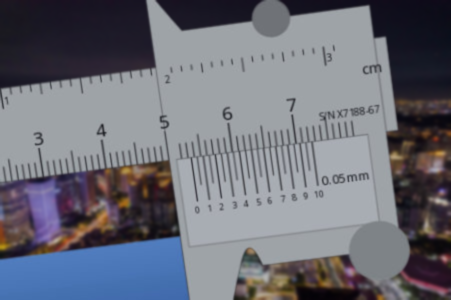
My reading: 53.5,mm
